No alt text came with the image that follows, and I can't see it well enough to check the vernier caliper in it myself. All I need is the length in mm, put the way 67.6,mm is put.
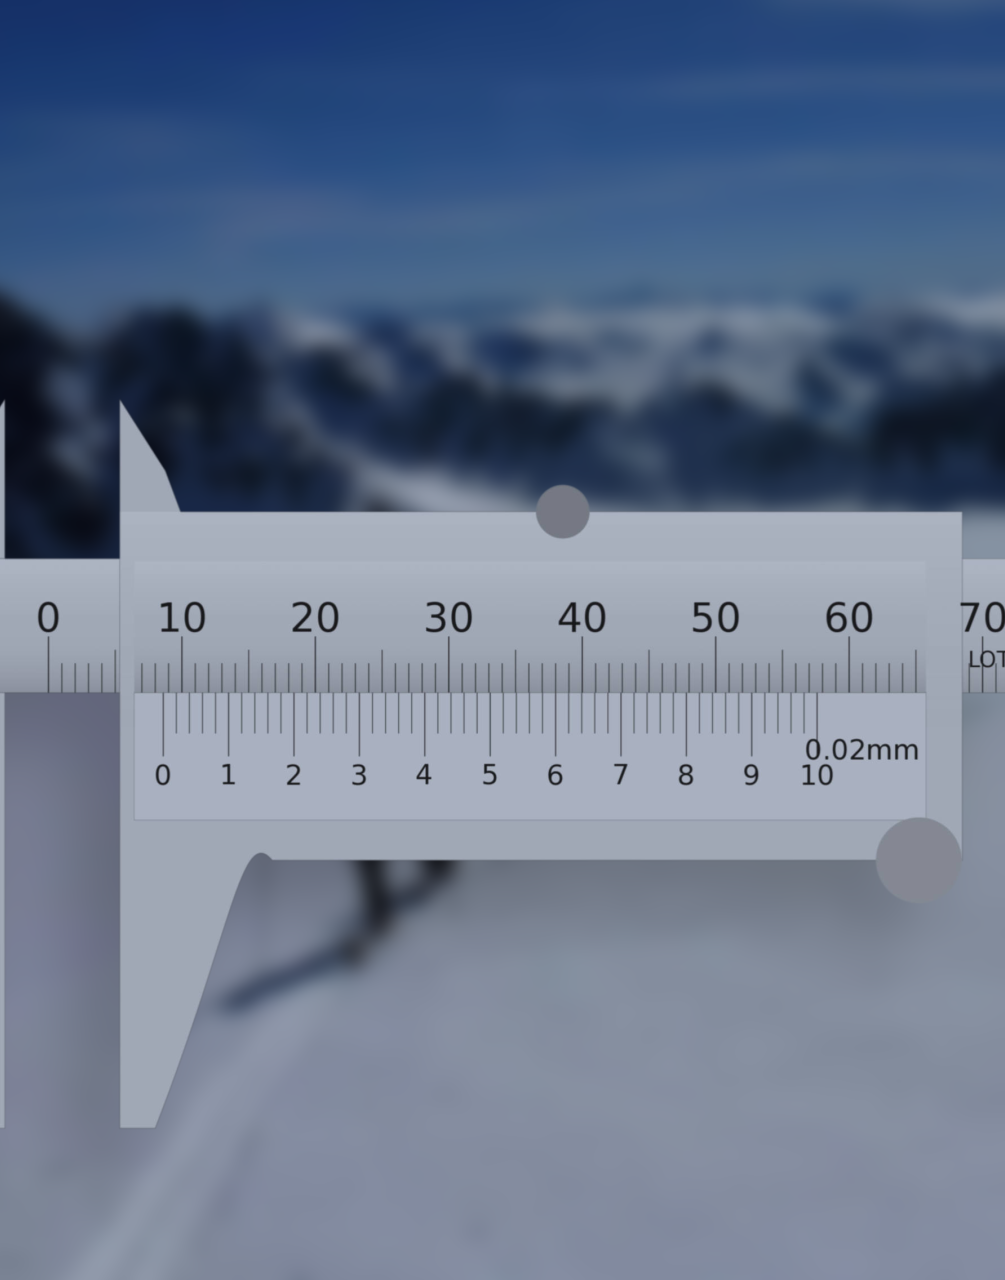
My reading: 8.6,mm
